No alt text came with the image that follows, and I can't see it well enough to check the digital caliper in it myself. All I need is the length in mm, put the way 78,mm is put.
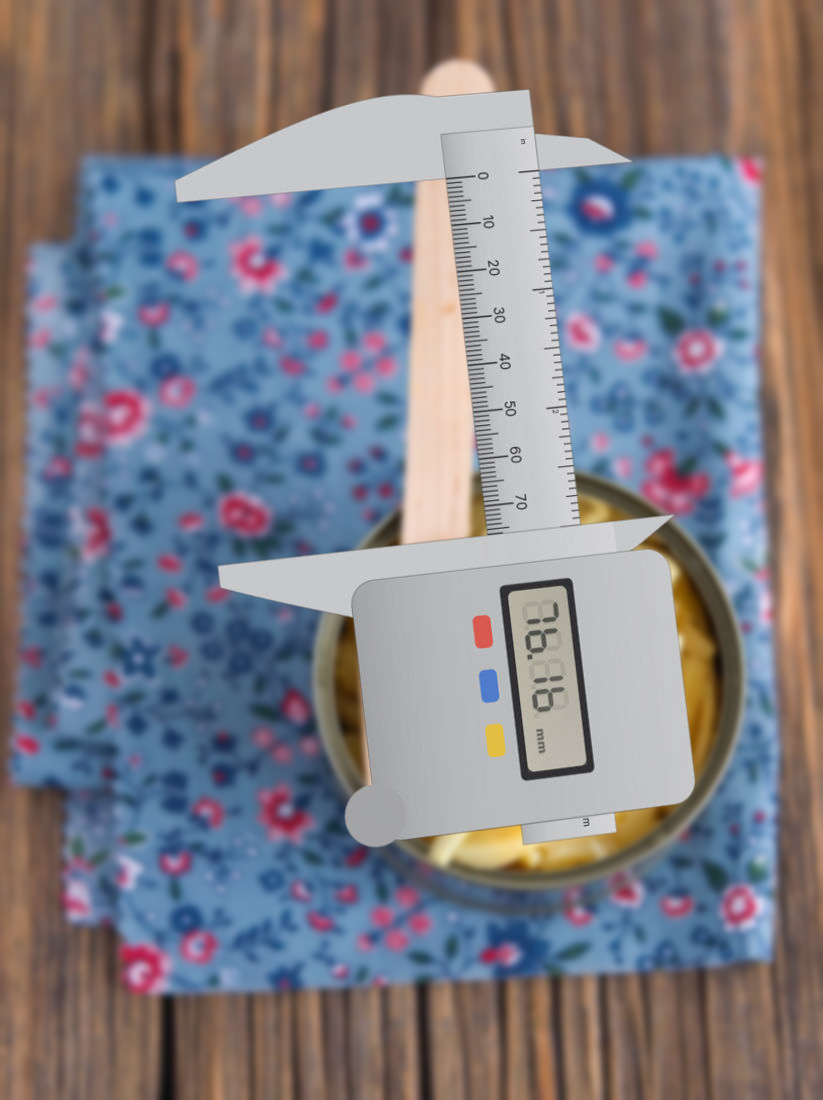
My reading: 76.16,mm
